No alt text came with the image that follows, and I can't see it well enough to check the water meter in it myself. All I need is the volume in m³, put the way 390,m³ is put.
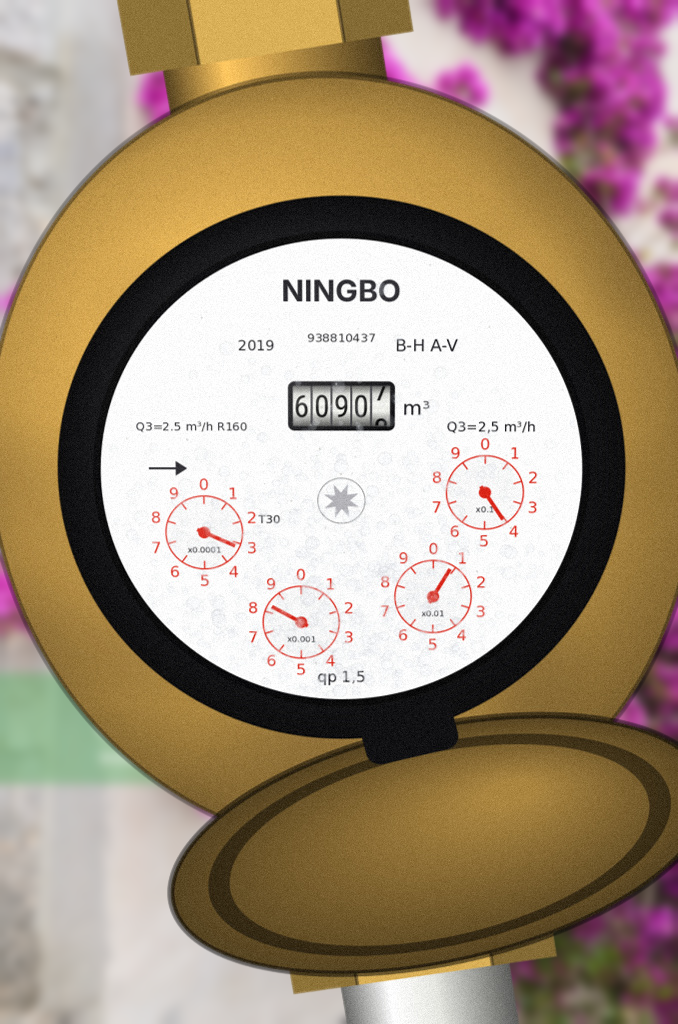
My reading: 60907.4083,m³
